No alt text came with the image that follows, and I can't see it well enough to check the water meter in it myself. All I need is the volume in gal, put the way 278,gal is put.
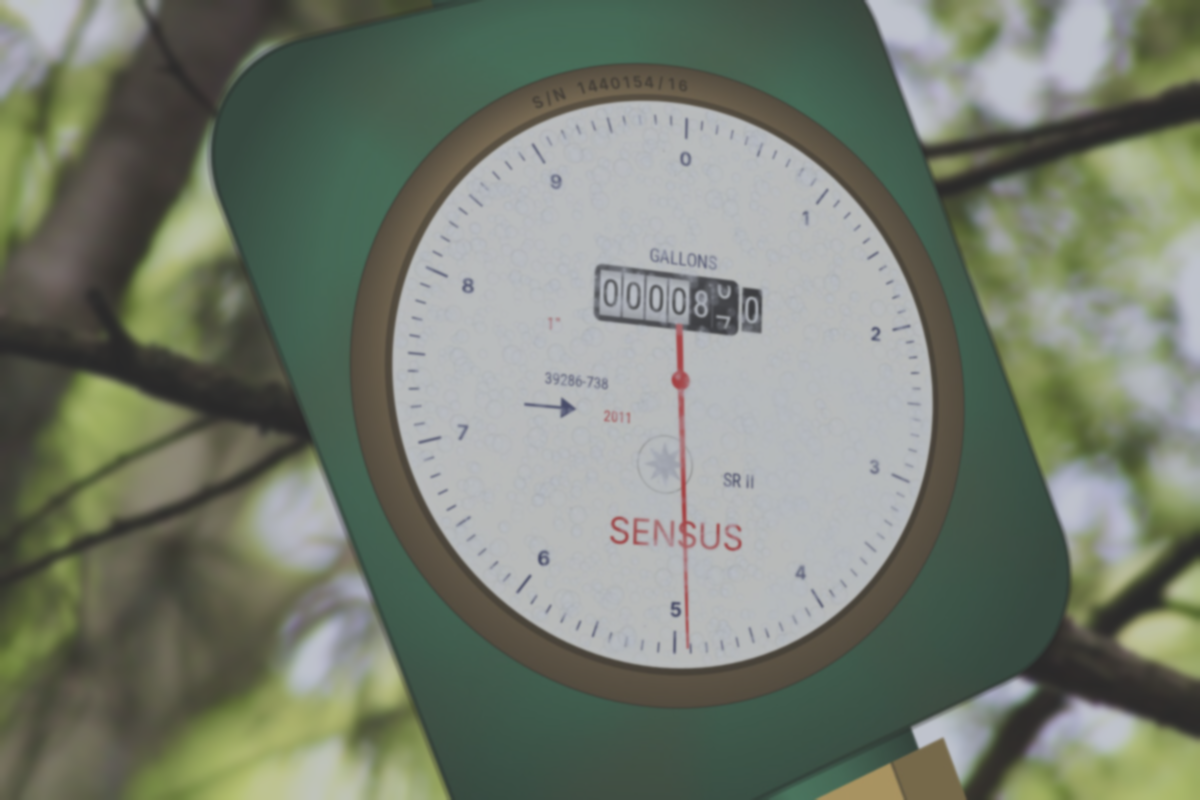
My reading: 864.9,gal
